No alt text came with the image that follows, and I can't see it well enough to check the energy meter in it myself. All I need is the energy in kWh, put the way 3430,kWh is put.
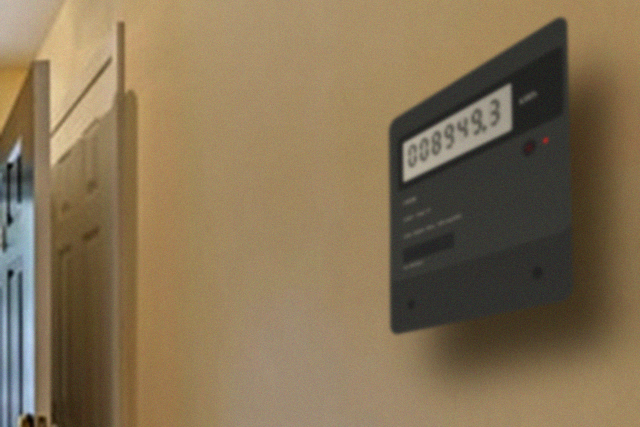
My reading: 8949.3,kWh
